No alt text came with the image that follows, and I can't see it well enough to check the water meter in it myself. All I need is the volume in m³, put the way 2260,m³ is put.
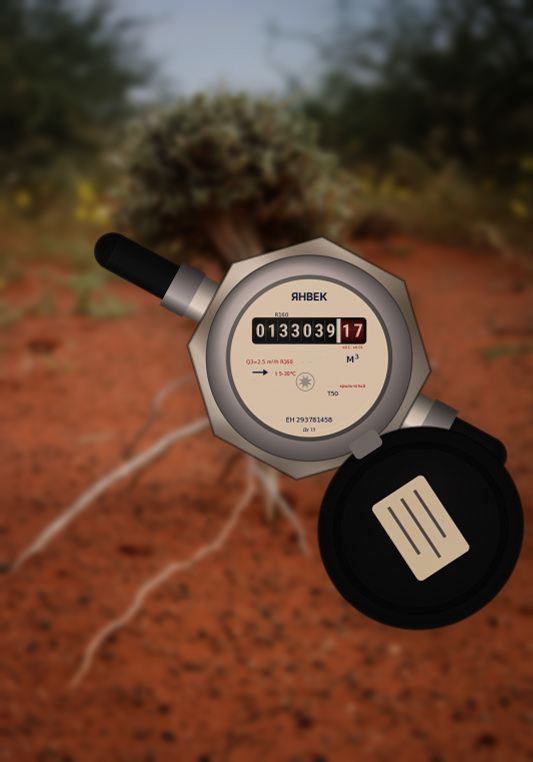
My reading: 133039.17,m³
